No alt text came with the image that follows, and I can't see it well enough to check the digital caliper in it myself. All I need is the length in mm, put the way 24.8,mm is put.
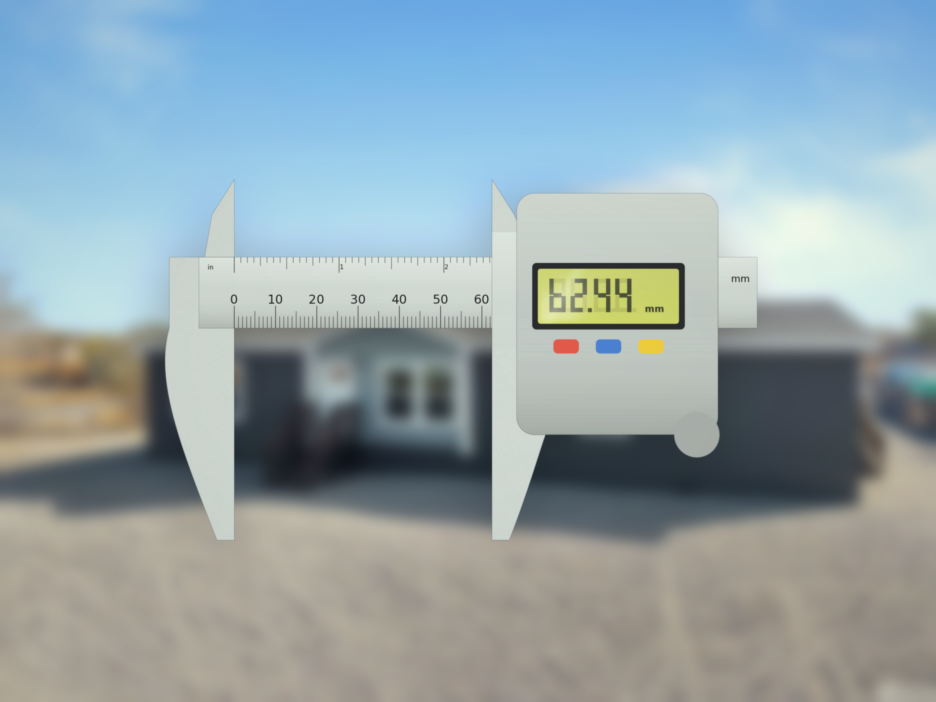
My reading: 62.44,mm
